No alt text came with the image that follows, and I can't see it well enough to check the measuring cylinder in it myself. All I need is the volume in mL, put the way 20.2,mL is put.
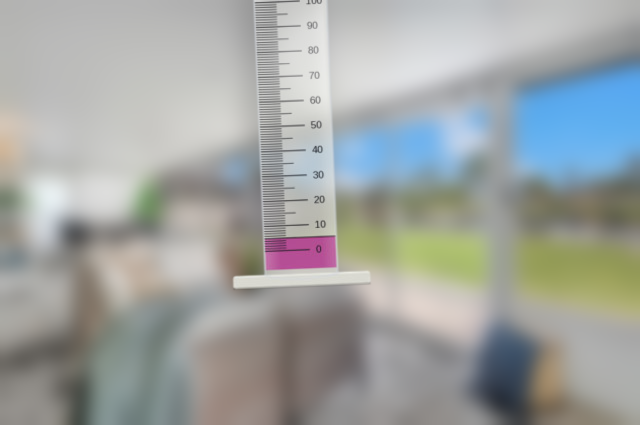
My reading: 5,mL
